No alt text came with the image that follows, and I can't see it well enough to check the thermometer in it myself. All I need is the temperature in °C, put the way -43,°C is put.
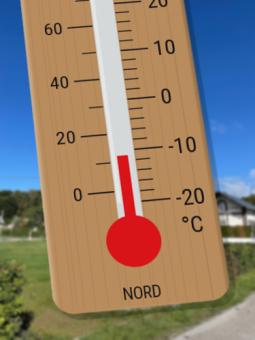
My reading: -11,°C
